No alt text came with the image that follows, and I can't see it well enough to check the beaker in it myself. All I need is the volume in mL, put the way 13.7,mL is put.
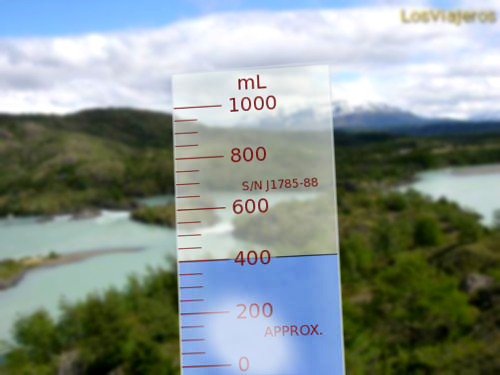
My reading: 400,mL
